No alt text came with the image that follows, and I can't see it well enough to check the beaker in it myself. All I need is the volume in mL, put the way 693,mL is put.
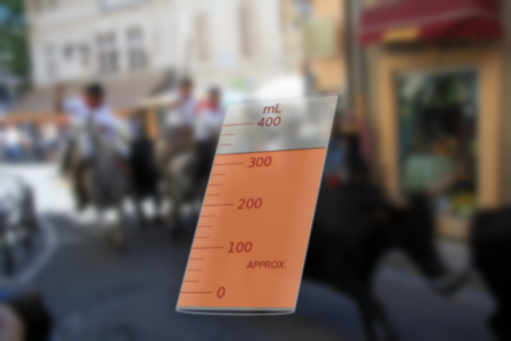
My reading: 325,mL
